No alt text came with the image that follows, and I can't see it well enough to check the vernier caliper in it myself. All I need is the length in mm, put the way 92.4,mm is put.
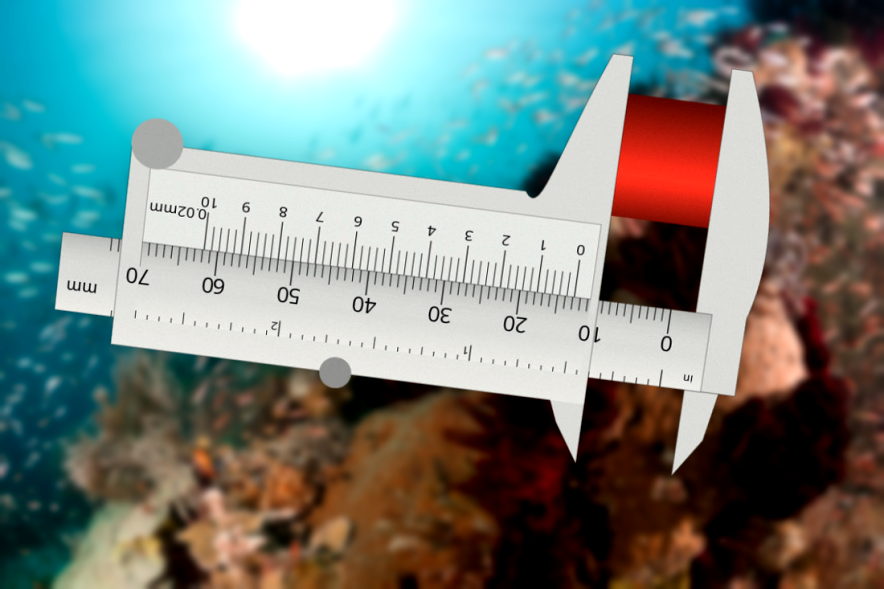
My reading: 12.8,mm
